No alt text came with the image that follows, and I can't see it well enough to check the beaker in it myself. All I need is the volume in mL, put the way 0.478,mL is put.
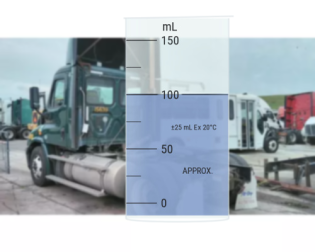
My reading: 100,mL
